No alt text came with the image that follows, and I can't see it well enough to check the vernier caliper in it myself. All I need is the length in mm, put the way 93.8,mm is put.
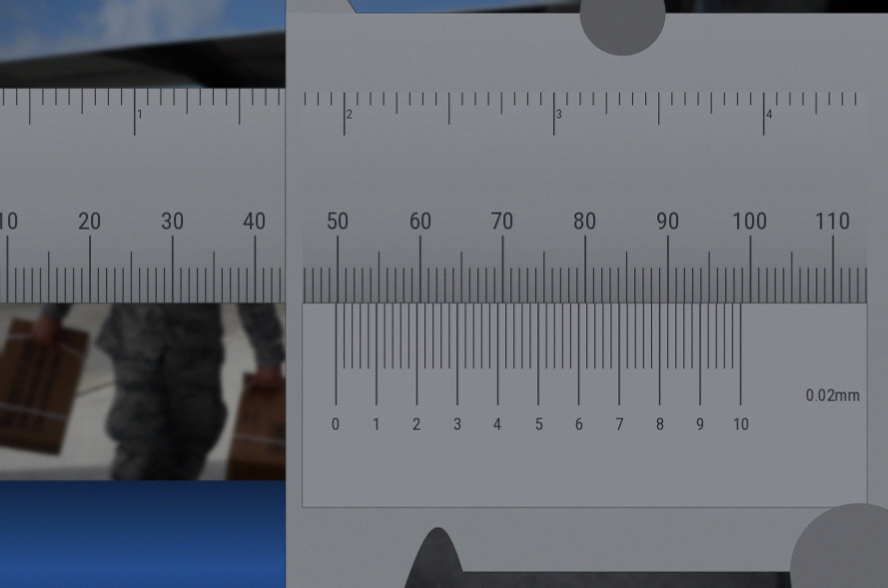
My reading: 49.8,mm
